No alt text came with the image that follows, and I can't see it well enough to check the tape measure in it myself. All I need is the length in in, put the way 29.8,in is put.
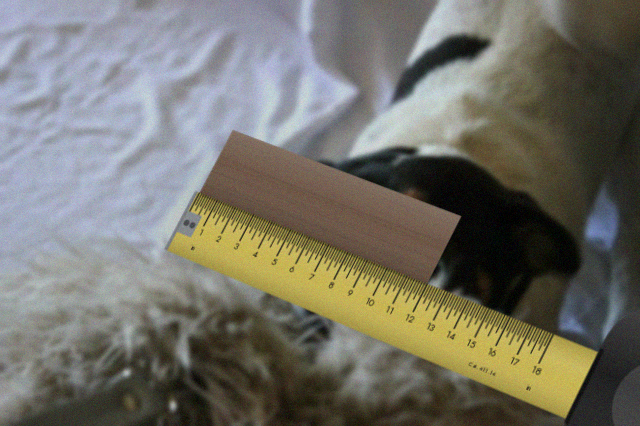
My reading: 12,in
